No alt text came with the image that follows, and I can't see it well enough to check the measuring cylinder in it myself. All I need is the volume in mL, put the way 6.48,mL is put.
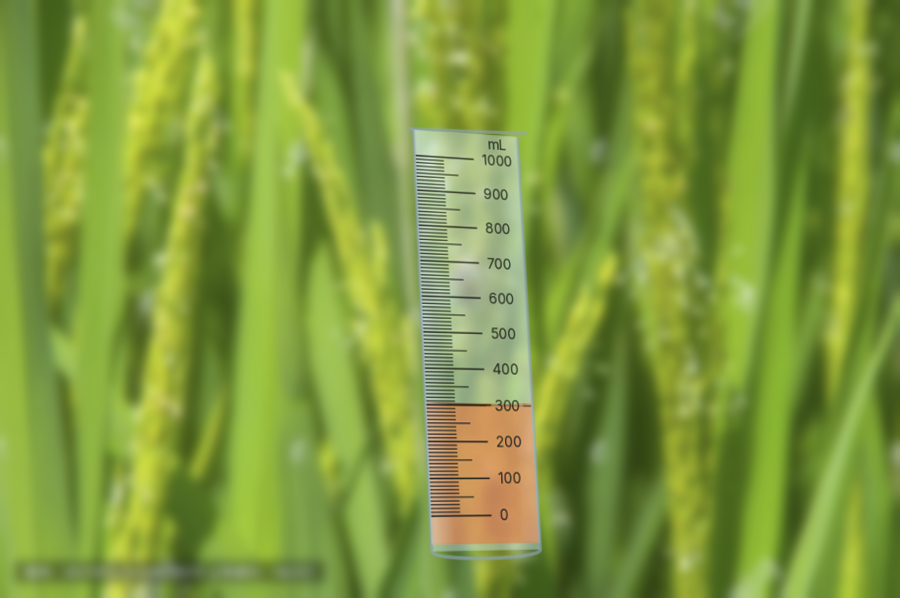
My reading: 300,mL
